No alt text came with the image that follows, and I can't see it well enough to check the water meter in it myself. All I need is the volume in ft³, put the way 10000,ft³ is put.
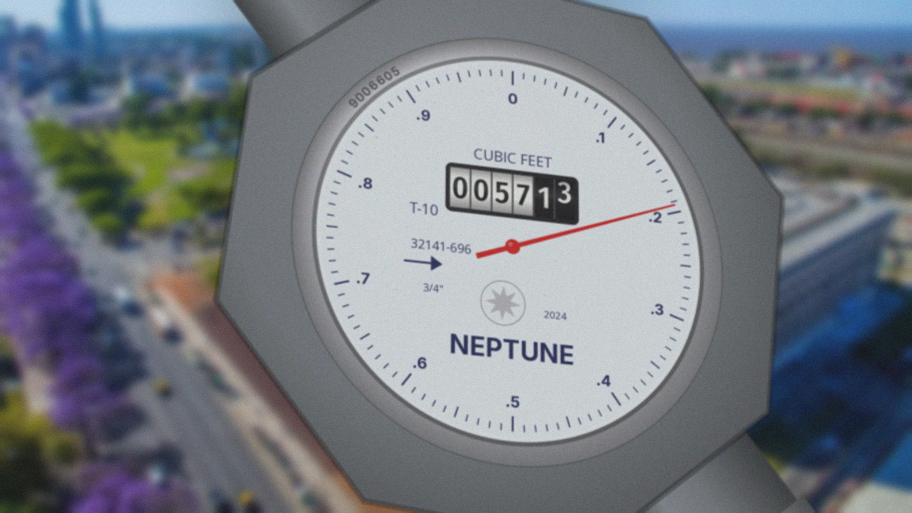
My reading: 5713.19,ft³
